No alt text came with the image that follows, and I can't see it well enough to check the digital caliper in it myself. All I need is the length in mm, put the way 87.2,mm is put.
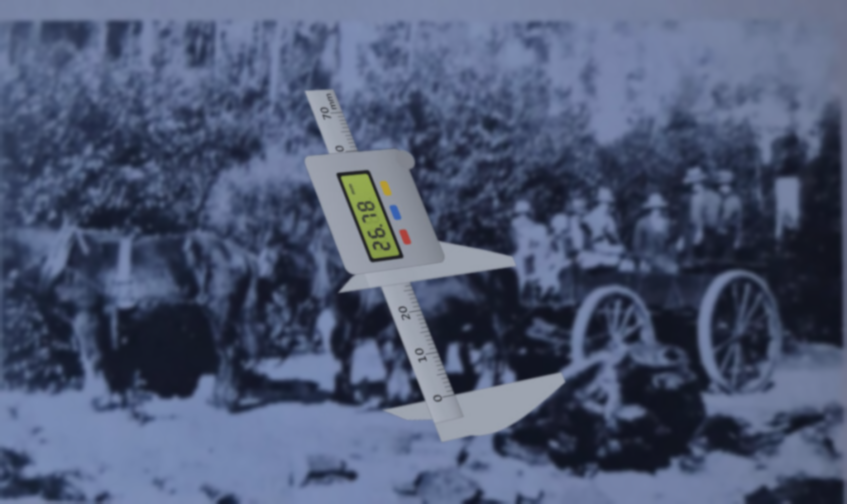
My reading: 26.78,mm
